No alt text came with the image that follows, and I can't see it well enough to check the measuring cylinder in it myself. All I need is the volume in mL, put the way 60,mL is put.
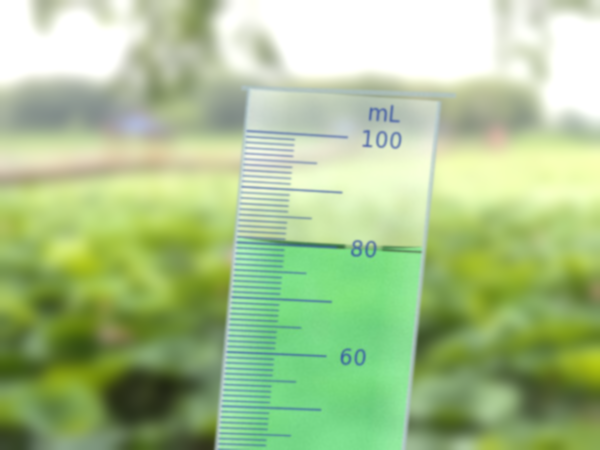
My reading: 80,mL
